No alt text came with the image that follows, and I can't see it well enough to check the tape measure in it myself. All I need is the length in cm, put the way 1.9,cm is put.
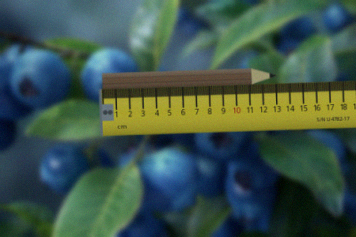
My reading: 13,cm
